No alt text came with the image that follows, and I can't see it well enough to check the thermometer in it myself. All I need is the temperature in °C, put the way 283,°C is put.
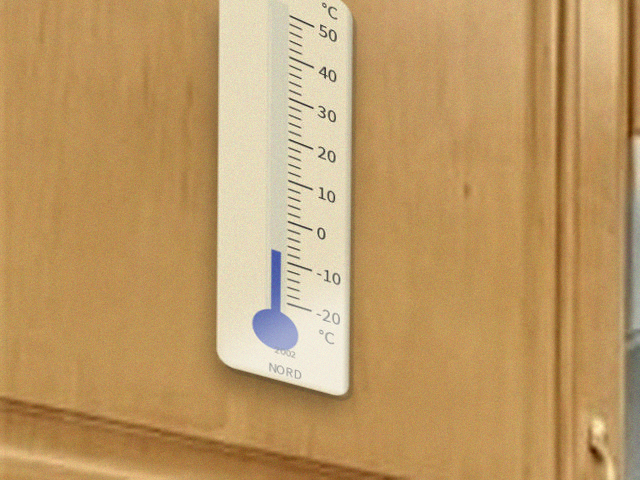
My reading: -8,°C
